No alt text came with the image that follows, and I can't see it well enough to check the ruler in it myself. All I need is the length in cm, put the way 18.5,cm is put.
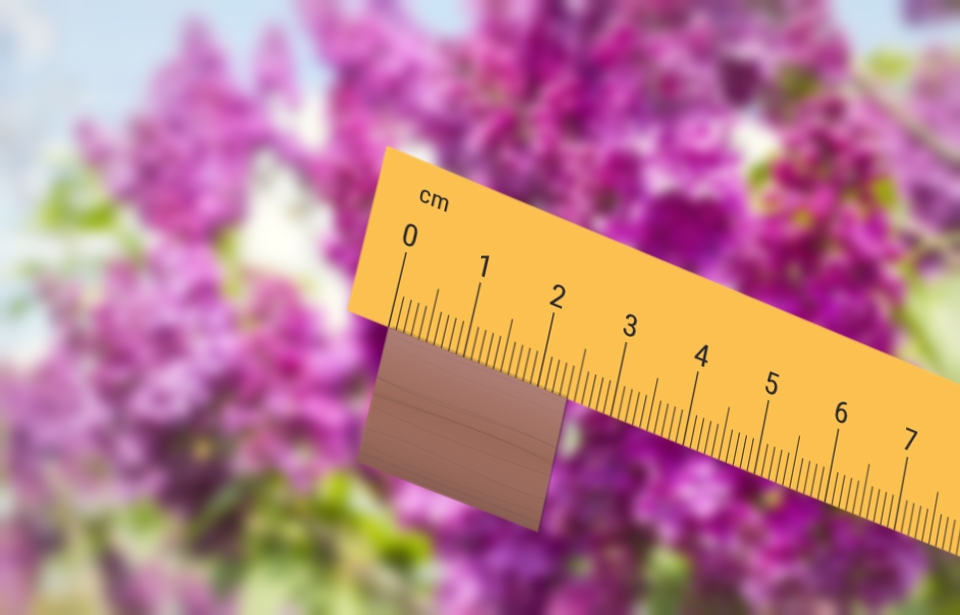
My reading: 2.4,cm
